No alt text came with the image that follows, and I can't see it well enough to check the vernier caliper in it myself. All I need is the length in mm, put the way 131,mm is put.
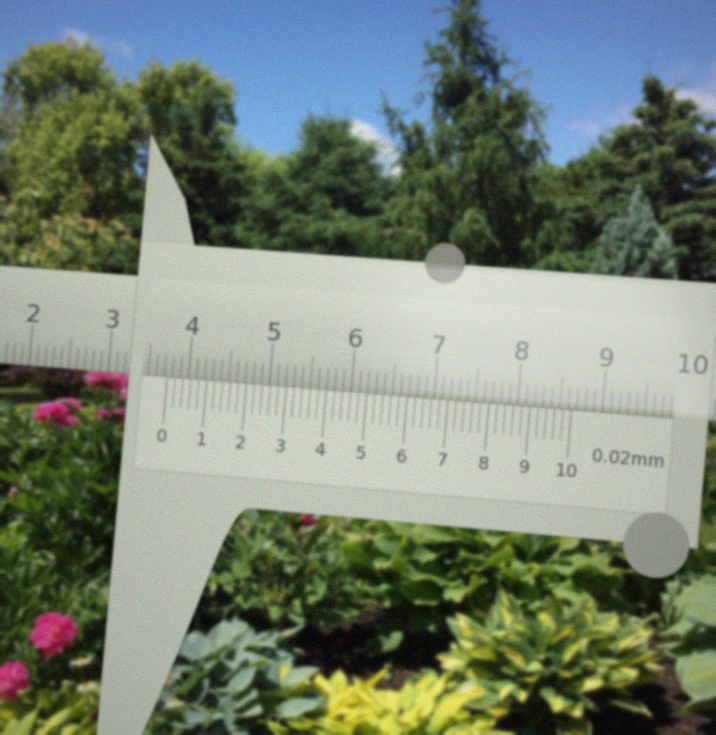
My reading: 37.4,mm
